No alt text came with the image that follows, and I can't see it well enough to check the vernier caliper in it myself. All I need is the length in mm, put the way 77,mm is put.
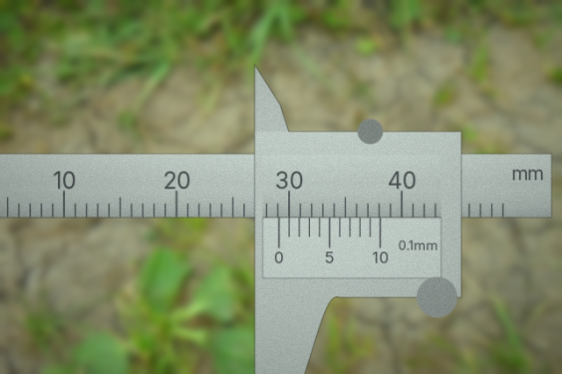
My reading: 29.1,mm
